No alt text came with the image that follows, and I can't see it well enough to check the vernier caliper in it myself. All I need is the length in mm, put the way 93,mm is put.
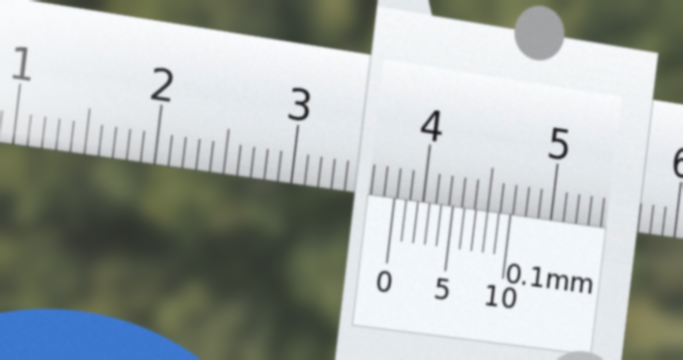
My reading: 37.8,mm
